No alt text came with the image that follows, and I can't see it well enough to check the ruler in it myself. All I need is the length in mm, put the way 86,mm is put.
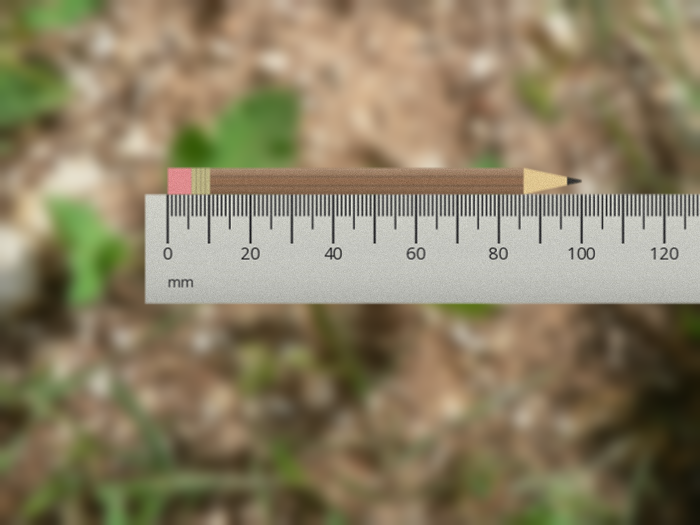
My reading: 100,mm
